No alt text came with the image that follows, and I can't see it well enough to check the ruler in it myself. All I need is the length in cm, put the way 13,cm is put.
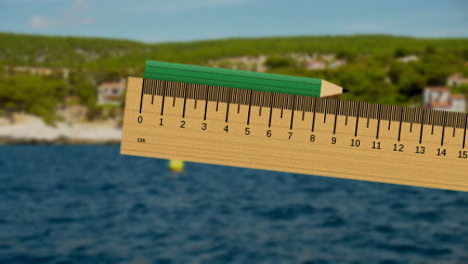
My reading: 9.5,cm
